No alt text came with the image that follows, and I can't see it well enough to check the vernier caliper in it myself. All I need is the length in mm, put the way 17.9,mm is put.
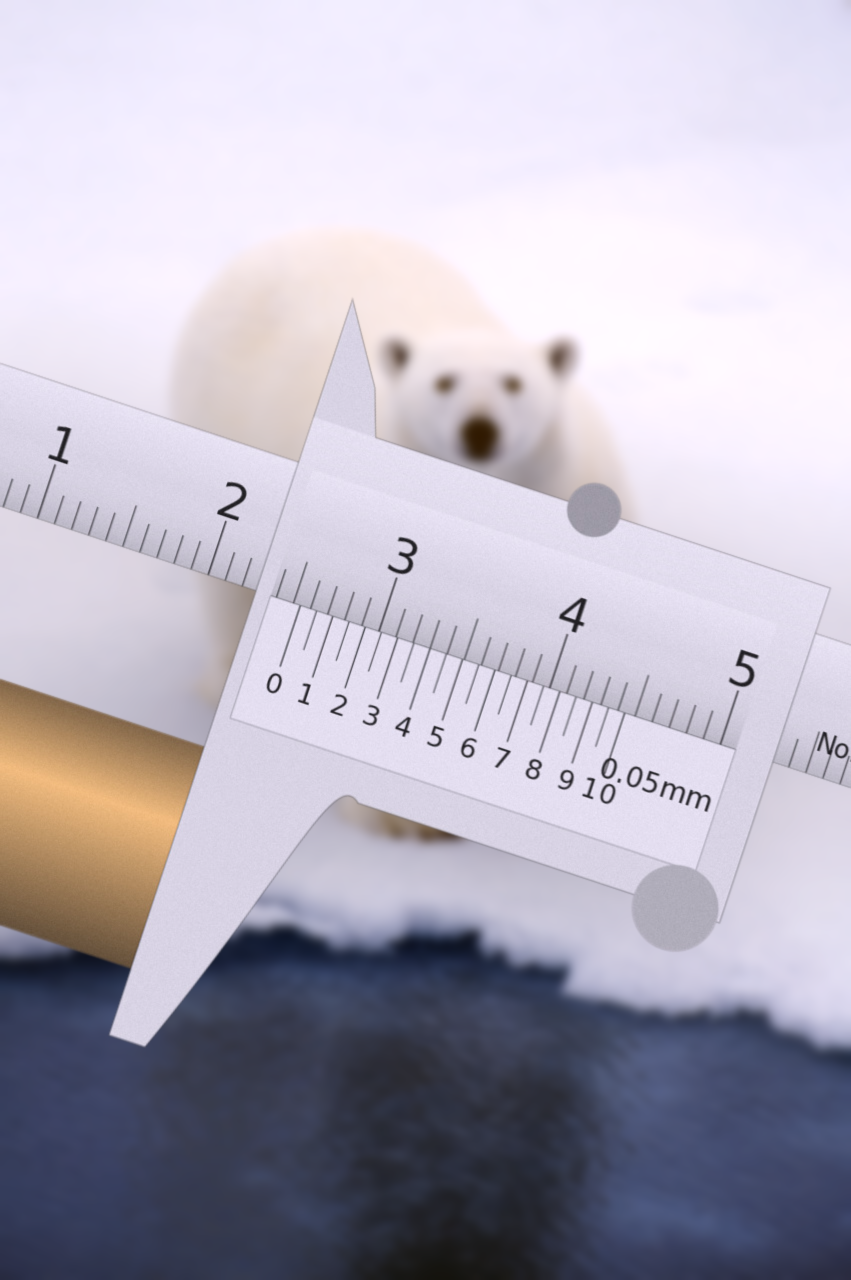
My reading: 25.4,mm
